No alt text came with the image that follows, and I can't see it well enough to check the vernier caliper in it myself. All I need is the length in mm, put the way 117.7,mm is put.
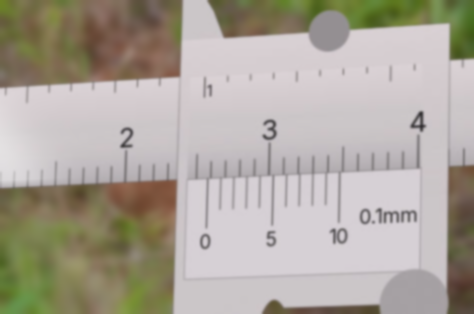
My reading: 25.8,mm
